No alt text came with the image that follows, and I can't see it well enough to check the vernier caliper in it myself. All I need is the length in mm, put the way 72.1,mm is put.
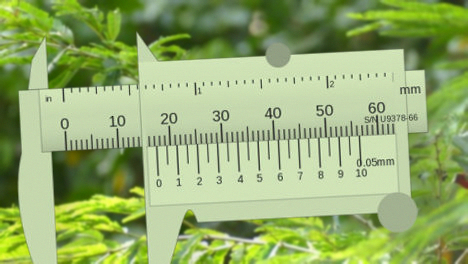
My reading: 17.4,mm
